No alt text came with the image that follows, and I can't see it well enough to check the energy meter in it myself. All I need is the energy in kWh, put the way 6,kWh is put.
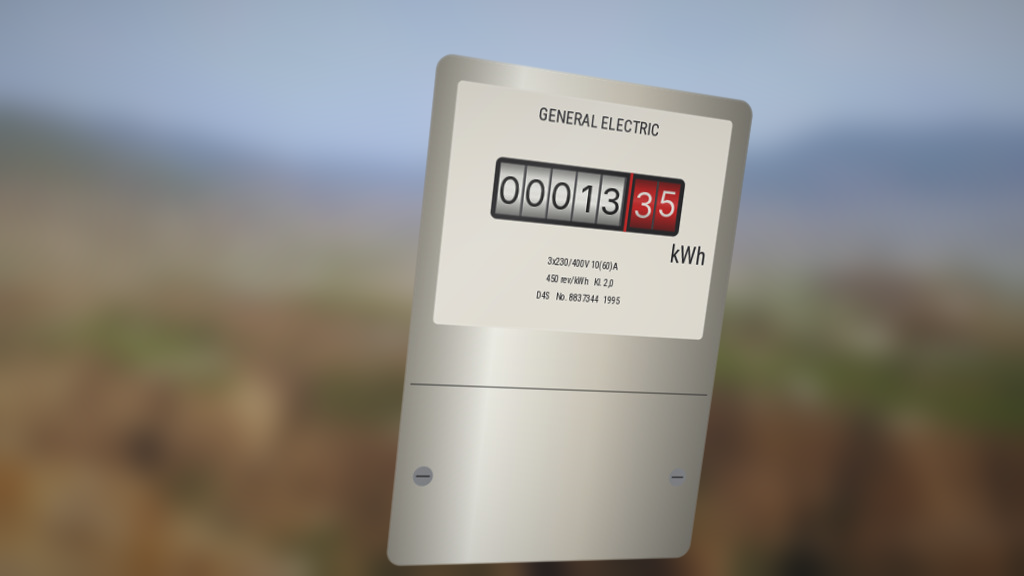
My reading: 13.35,kWh
